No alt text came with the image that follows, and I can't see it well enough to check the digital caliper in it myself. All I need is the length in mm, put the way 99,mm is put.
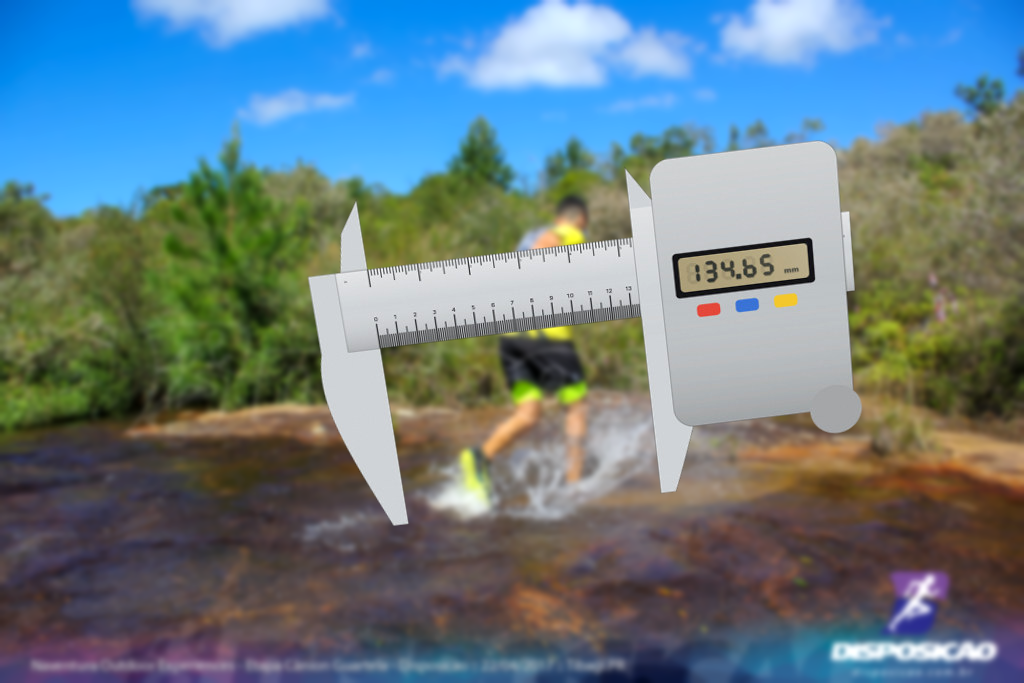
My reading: 134.65,mm
